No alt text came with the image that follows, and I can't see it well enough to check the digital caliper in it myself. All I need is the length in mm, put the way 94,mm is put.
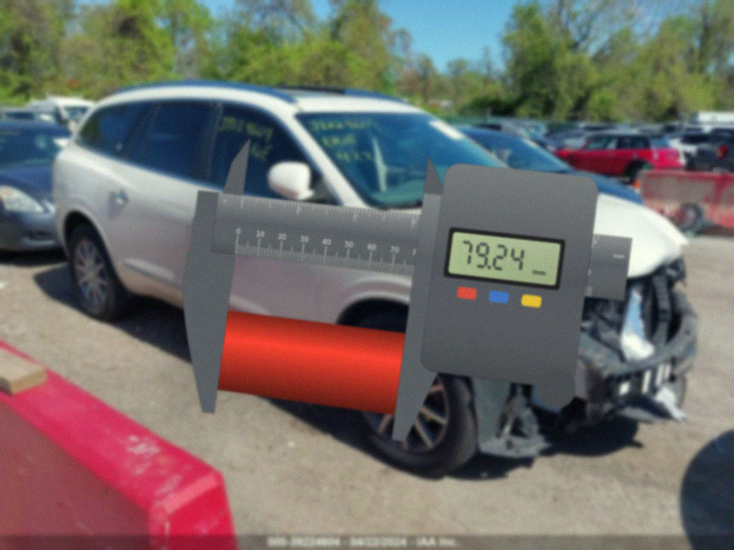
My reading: 79.24,mm
